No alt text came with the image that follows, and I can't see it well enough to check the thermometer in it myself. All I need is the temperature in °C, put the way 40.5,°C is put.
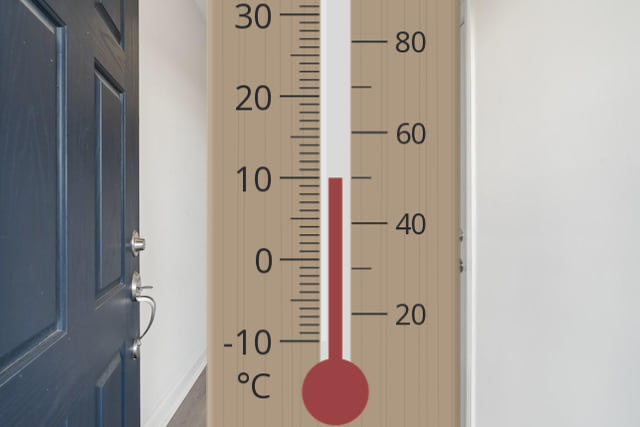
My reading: 10,°C
